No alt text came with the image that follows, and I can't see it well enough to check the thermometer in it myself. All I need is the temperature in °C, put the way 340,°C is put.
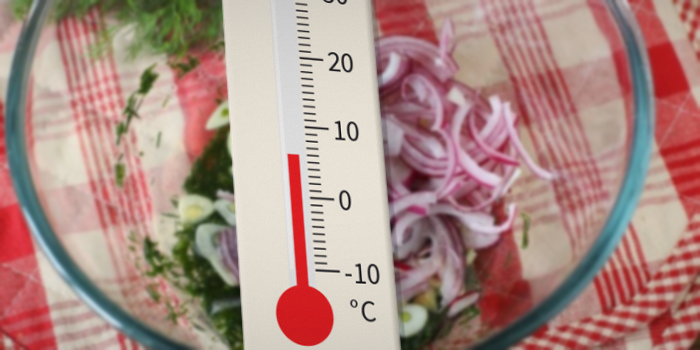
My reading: 6,°C
